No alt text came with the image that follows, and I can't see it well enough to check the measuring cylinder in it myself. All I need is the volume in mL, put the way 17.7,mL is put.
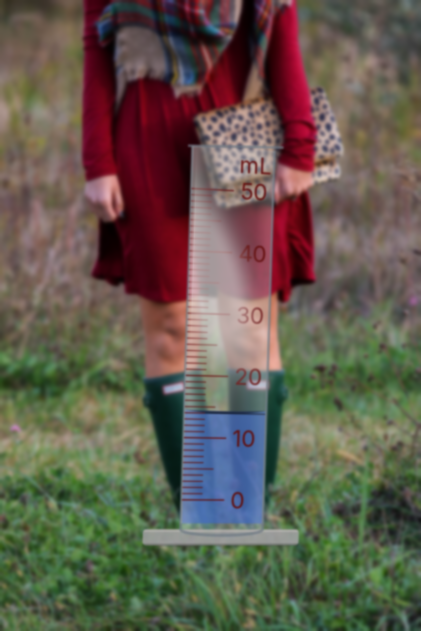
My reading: 14,mL
